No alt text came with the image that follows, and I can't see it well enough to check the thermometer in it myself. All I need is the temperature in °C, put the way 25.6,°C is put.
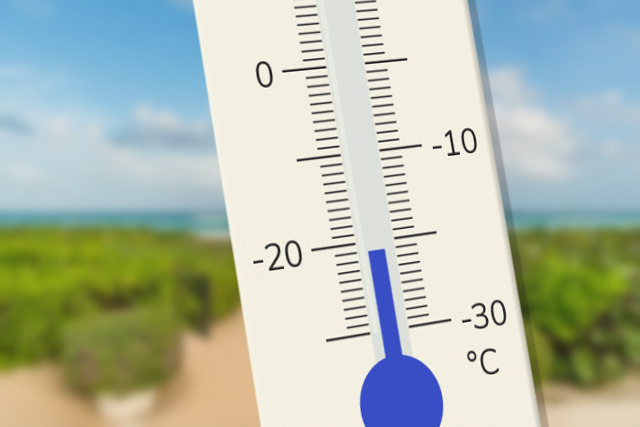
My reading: -21,°C
